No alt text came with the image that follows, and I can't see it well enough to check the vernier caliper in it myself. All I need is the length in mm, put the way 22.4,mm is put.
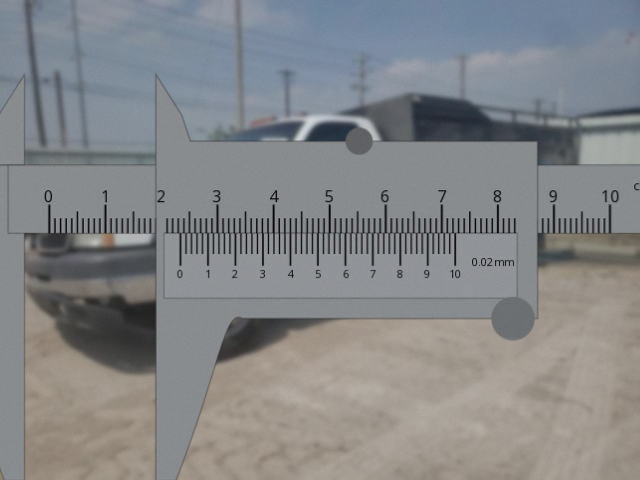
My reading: 23.4,mm
